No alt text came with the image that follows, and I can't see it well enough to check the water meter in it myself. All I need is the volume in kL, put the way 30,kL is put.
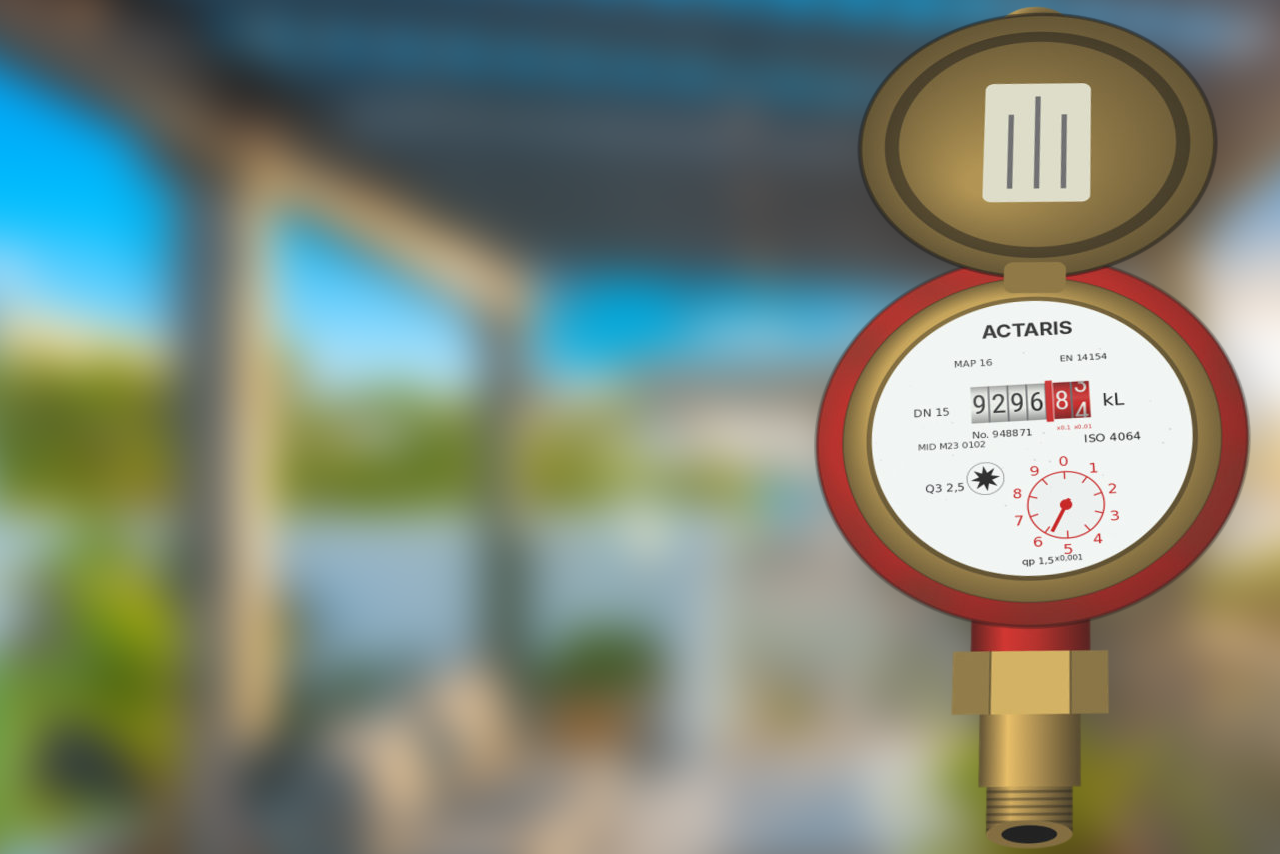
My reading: 9296.835,kL
